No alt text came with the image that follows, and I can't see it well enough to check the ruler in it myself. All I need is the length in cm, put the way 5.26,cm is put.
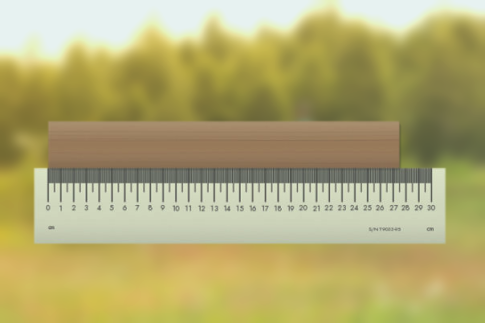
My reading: 27.5,cm
